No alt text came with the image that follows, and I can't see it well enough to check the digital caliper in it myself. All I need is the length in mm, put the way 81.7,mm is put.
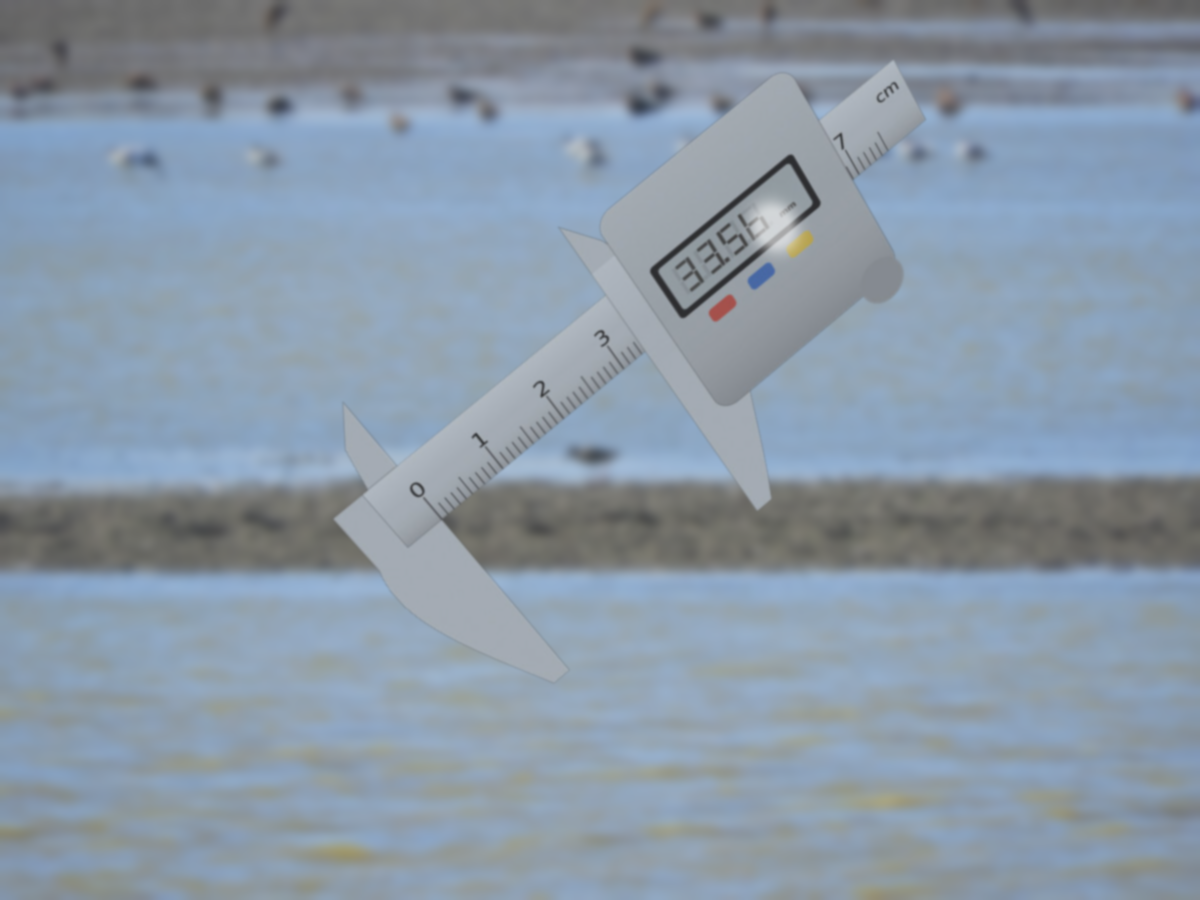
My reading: 33.56,mm
